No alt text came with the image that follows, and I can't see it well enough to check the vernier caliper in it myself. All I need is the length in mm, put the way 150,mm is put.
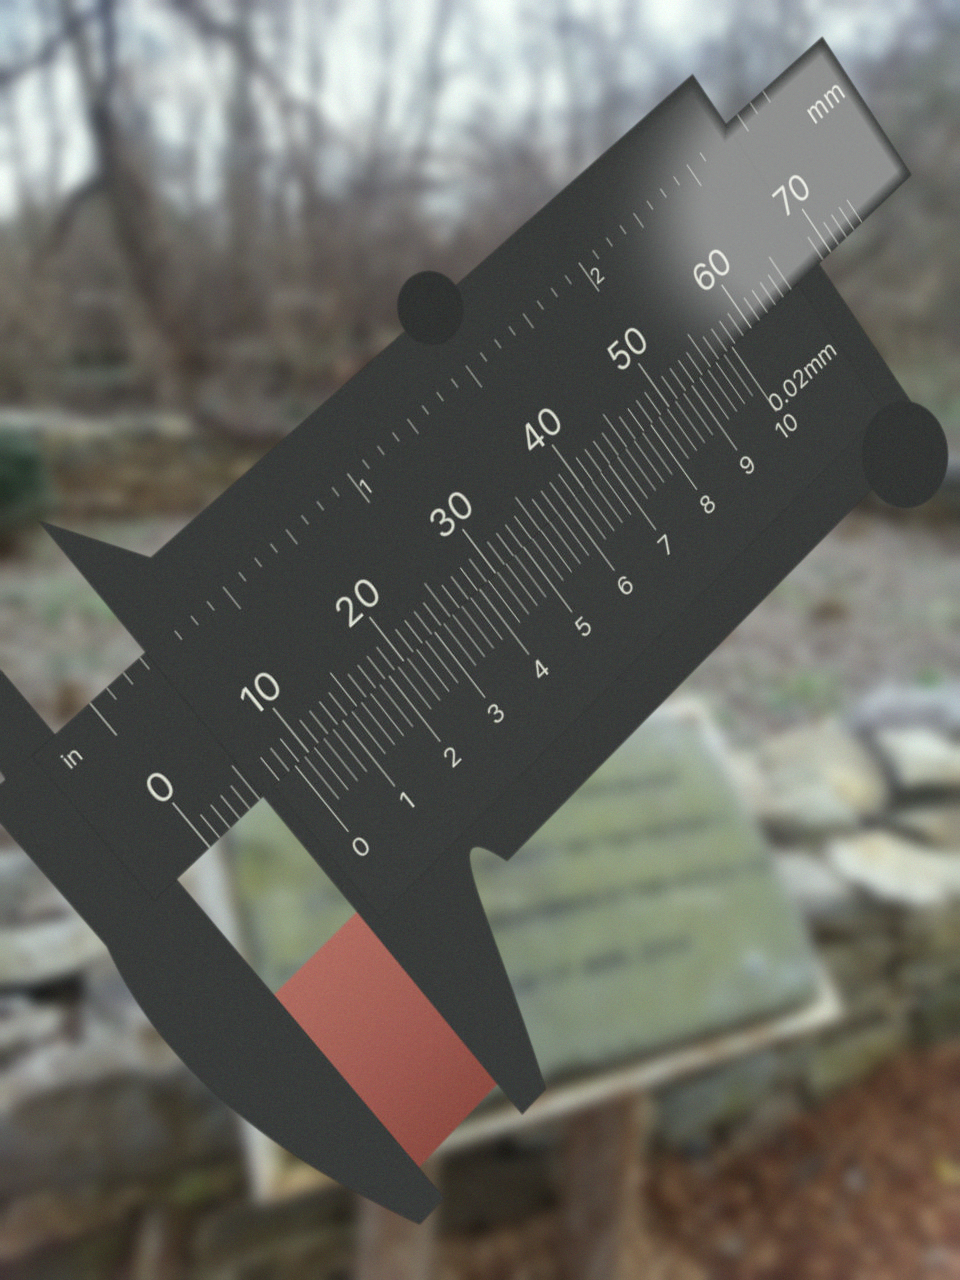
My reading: 8.6,mm
